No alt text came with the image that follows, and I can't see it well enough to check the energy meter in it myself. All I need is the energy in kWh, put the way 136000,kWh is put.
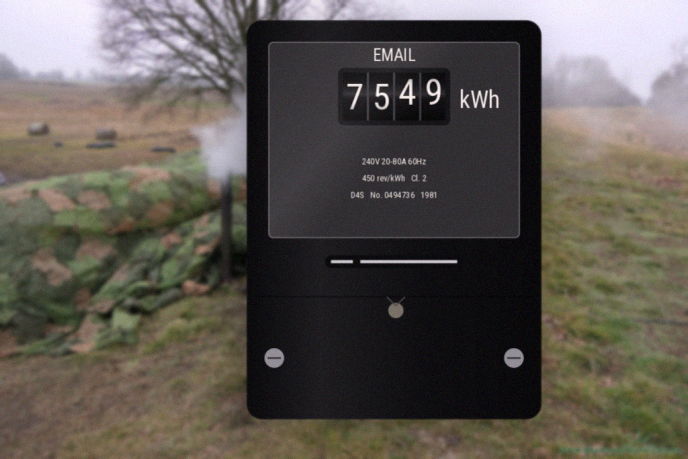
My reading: 7549,kWh
